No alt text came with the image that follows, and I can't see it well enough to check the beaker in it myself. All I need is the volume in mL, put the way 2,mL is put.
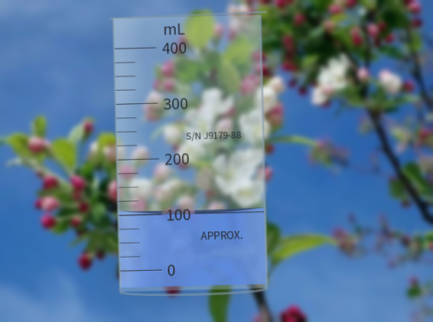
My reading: 100,mL
